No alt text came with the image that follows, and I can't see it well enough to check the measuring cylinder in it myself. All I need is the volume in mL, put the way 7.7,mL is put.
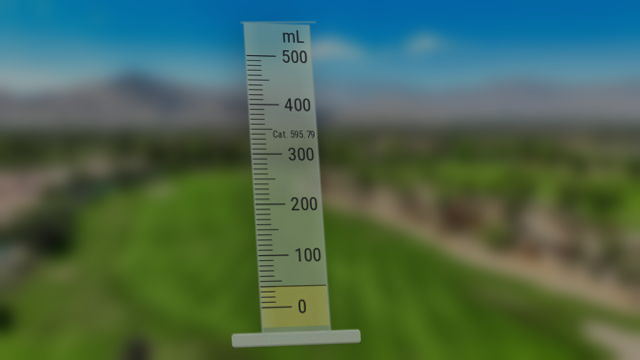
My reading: 40,mL
